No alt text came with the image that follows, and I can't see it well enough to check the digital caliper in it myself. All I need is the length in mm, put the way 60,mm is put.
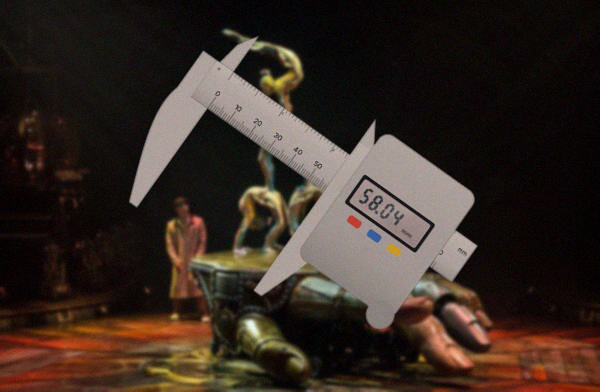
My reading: 58.04,mm
